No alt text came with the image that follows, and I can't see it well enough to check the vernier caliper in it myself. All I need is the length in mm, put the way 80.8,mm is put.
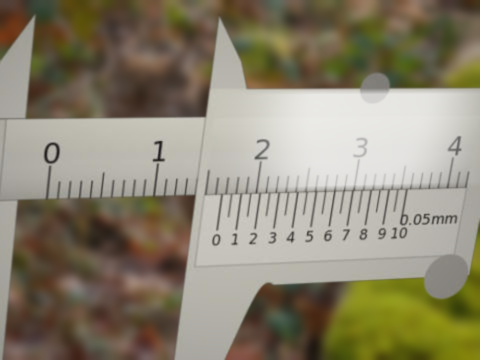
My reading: 16.6,mm
